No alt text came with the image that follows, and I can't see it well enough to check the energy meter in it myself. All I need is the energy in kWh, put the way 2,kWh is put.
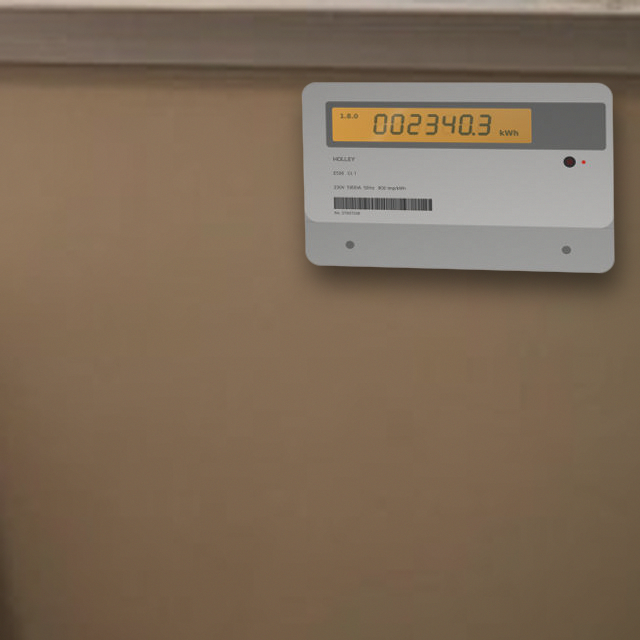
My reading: 2340.3,kWh
